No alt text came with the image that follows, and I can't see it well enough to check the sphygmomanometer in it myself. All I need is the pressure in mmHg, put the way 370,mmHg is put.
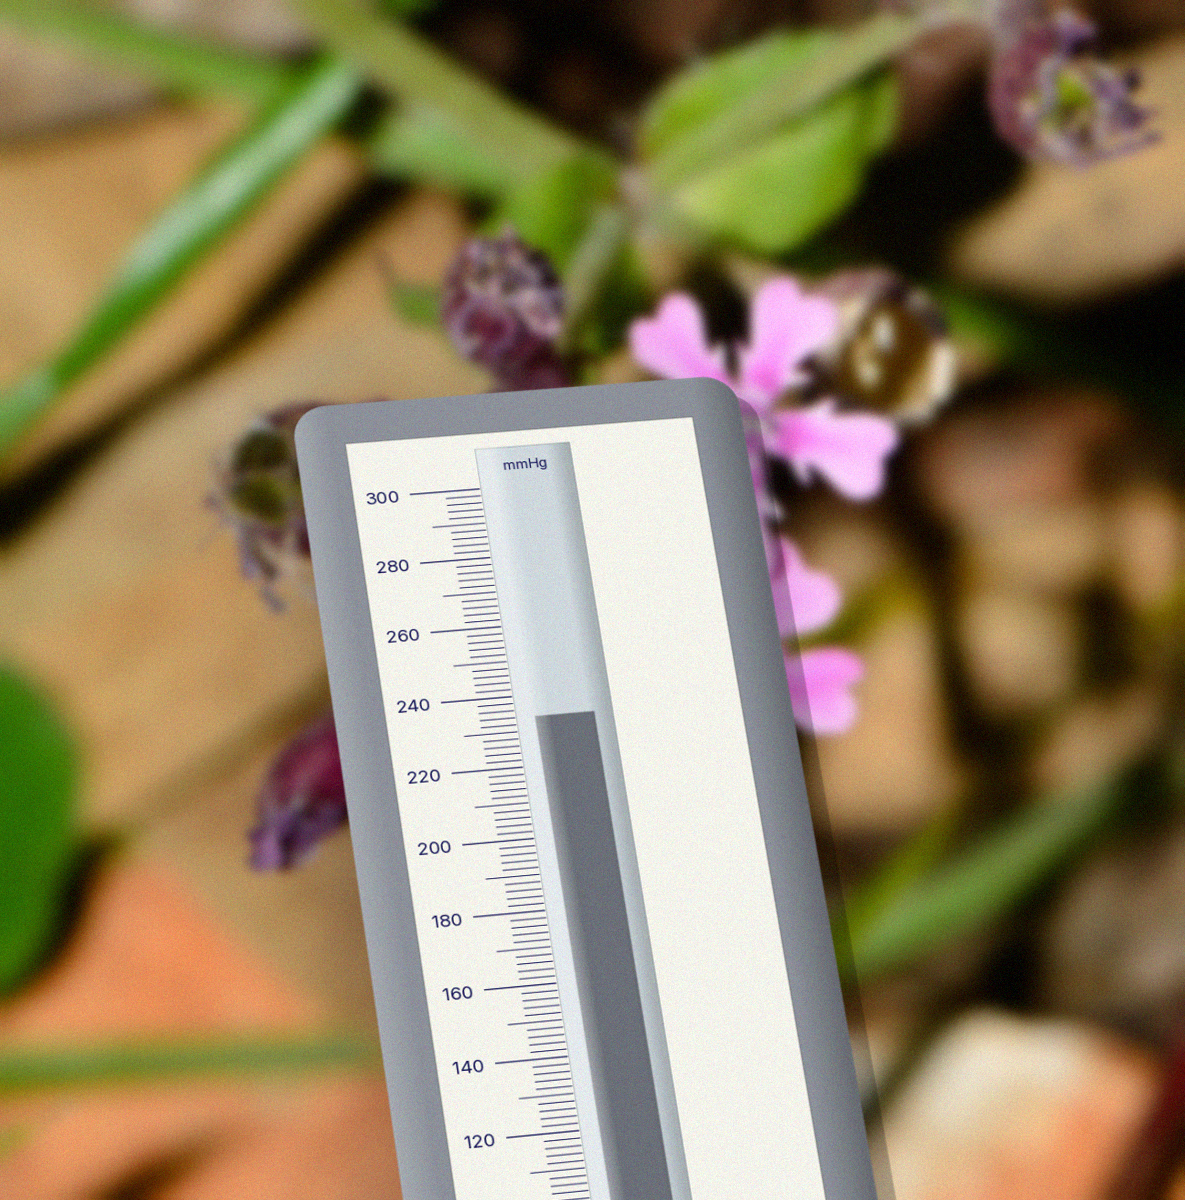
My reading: 234,mmHg
